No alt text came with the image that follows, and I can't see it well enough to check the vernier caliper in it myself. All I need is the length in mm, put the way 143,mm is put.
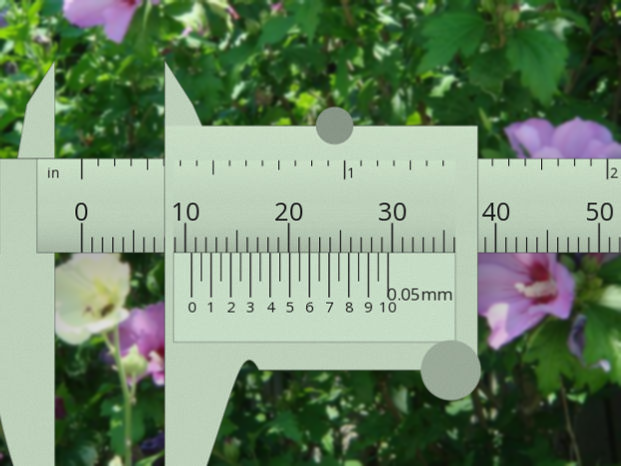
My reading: 10.6,mm
